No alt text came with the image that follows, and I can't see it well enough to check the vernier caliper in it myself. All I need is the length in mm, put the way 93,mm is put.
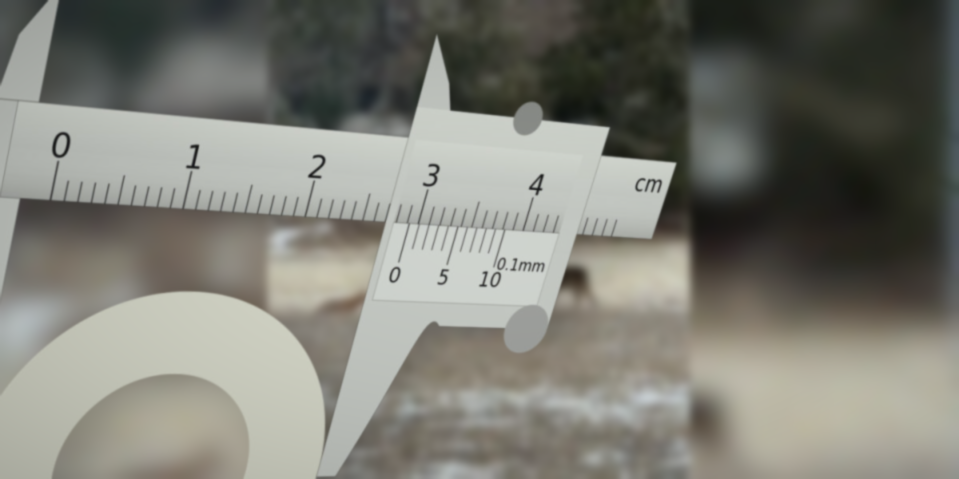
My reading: 29.2,mm
